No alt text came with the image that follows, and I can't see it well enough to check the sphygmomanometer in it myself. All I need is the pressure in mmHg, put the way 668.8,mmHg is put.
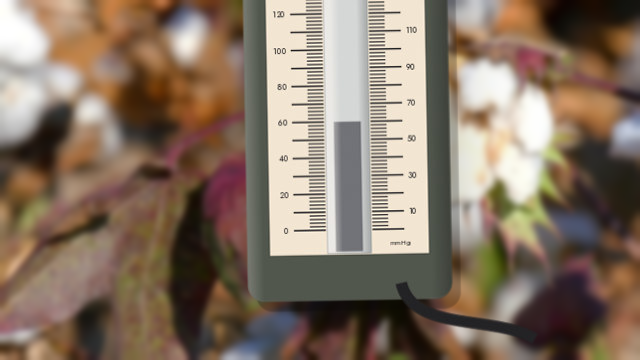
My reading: 60,mmHg
